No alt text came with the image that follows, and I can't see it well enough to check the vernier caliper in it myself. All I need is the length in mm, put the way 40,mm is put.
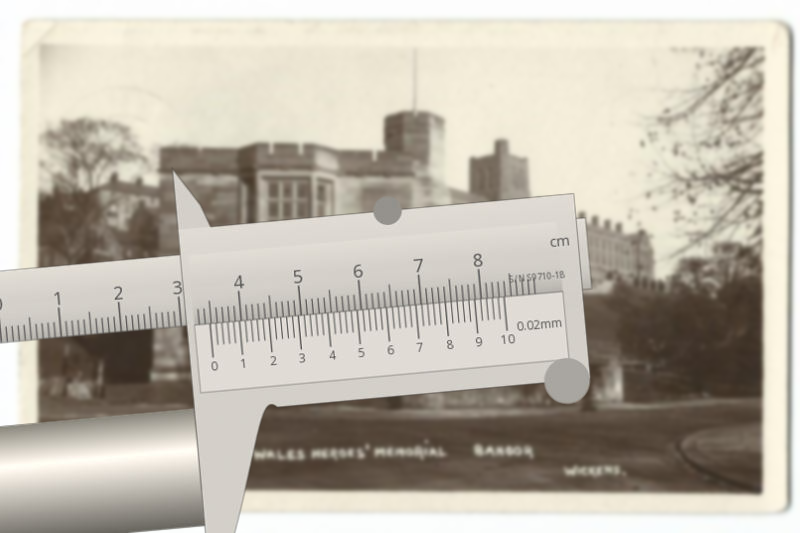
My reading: 34.8,mm
